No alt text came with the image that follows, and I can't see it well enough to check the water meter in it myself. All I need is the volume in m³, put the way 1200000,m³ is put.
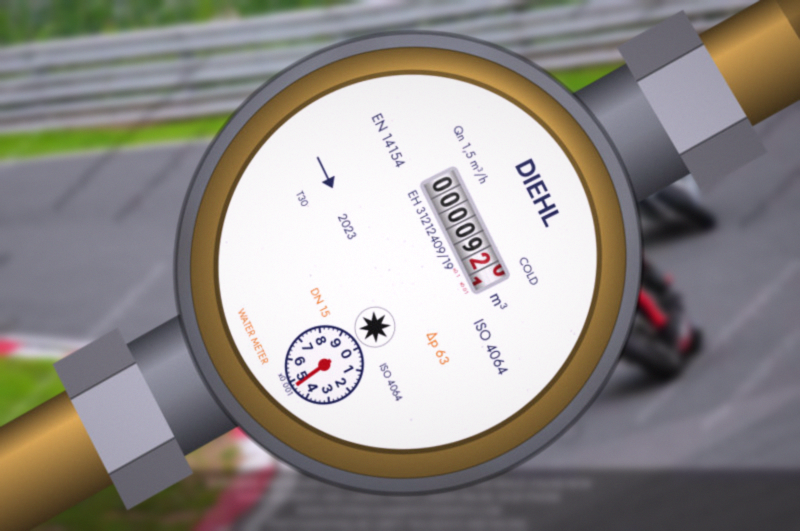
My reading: 9.204,m³
